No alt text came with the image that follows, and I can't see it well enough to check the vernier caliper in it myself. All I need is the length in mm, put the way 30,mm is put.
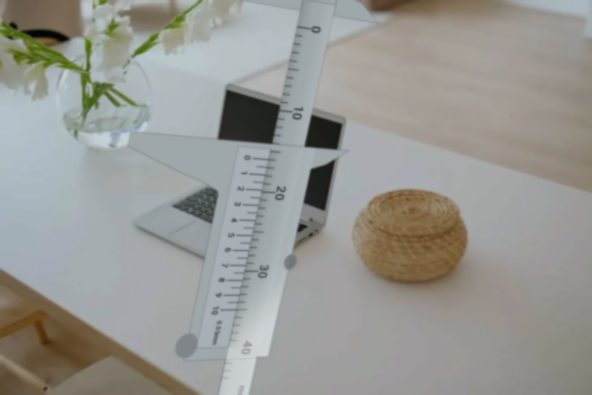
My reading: 16.0,mm
